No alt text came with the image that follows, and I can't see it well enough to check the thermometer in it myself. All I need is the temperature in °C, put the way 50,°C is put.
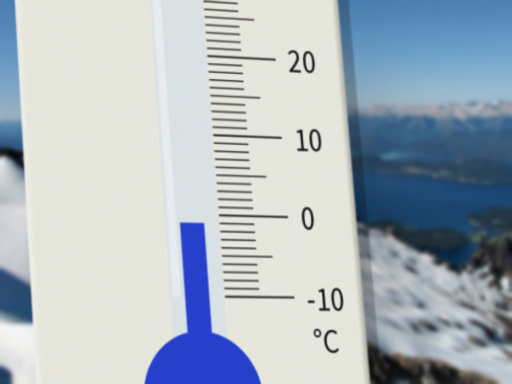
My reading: -1,°C
